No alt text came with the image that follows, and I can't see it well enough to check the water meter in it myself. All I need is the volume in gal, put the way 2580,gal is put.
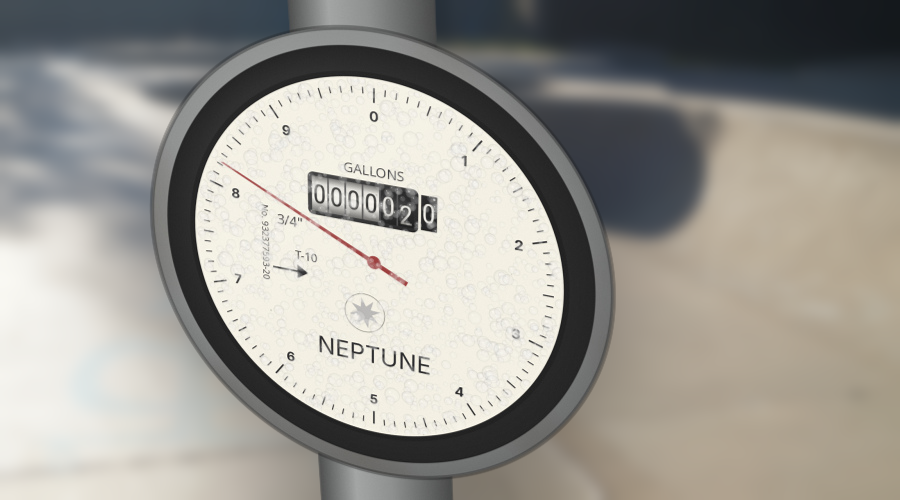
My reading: 18.2,gal
